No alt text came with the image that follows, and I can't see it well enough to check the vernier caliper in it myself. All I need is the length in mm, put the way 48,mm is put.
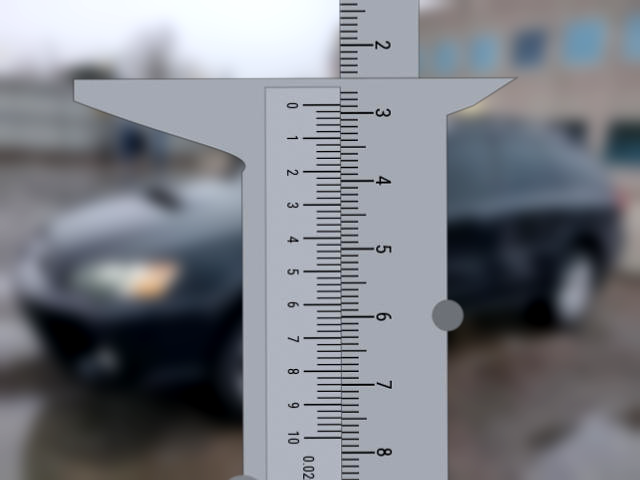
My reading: 28.8,mm
